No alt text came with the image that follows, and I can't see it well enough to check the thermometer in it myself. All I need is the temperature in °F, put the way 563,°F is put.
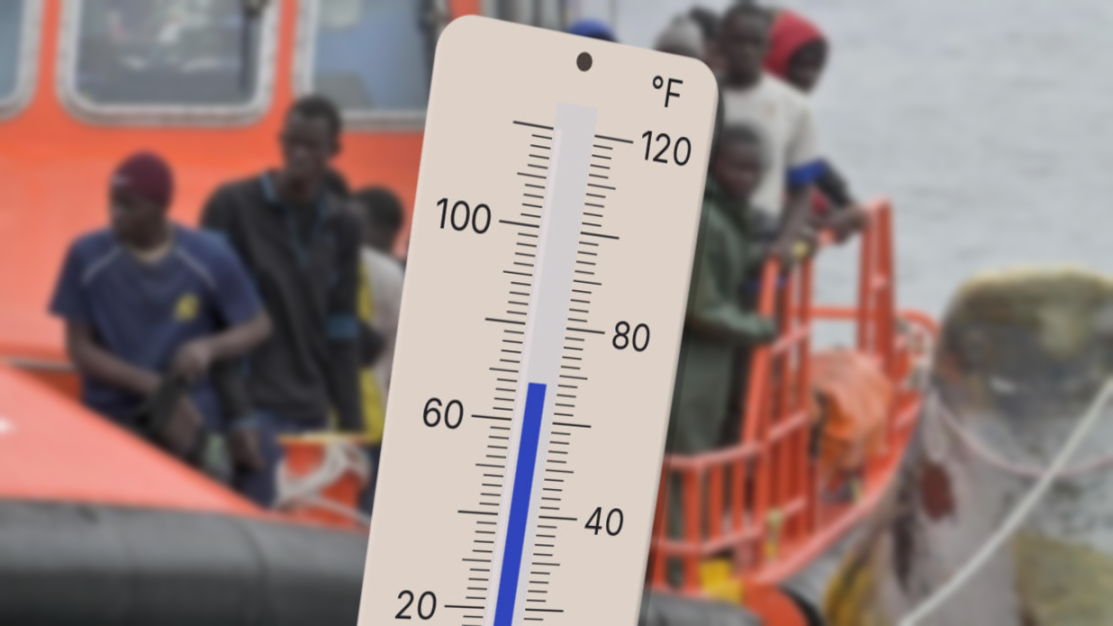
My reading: 68,°F
